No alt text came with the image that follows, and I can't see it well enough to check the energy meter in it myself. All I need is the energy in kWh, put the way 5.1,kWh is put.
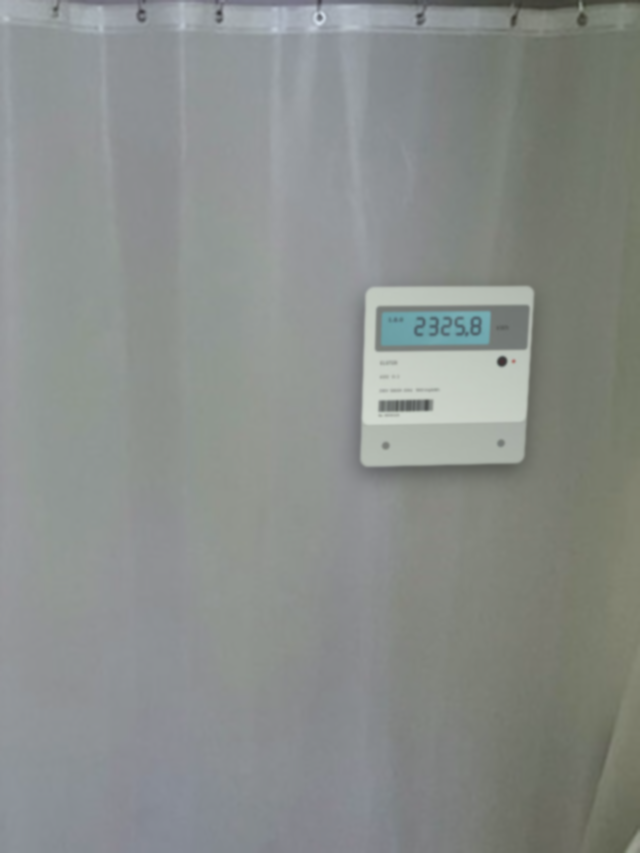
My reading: 2325.8,kWh
